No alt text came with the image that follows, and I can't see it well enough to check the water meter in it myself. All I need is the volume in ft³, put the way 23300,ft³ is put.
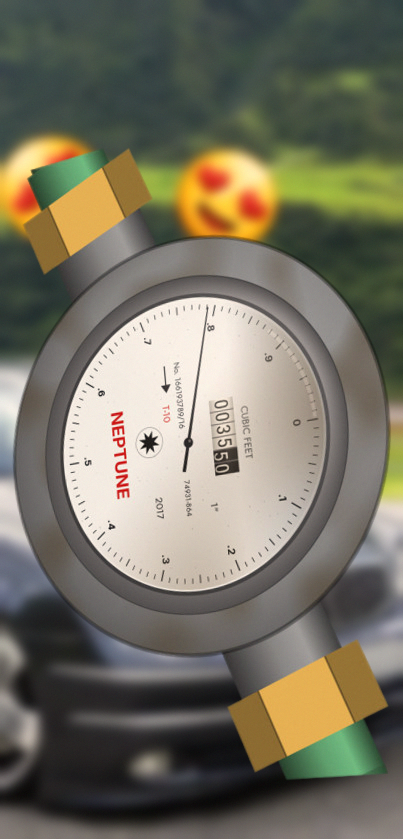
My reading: 3549.79,ft³
